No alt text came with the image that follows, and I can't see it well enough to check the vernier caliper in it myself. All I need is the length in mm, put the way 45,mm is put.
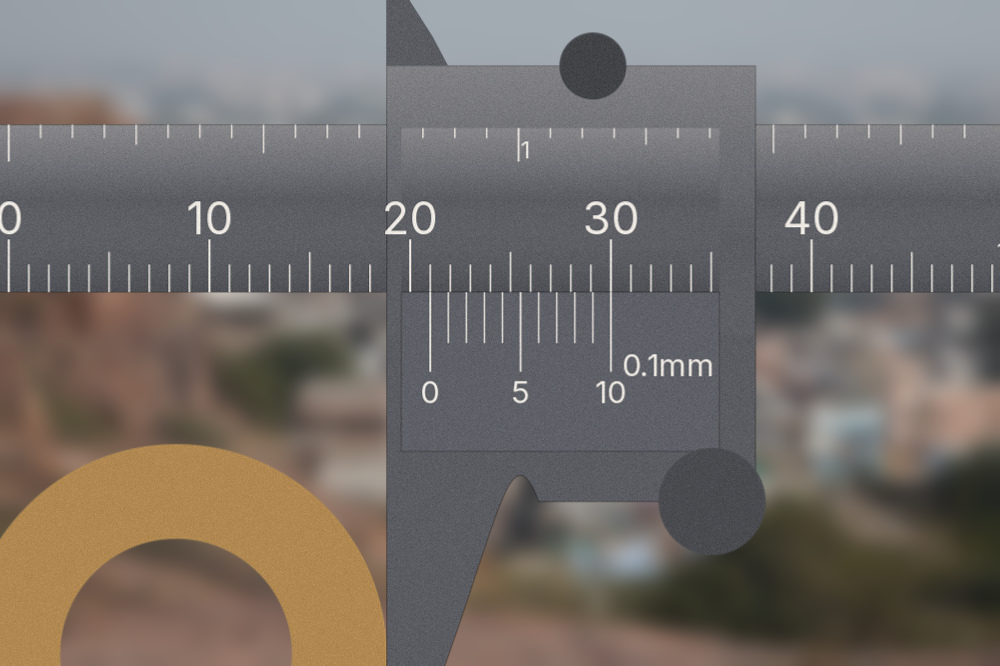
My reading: 21.0,mm
